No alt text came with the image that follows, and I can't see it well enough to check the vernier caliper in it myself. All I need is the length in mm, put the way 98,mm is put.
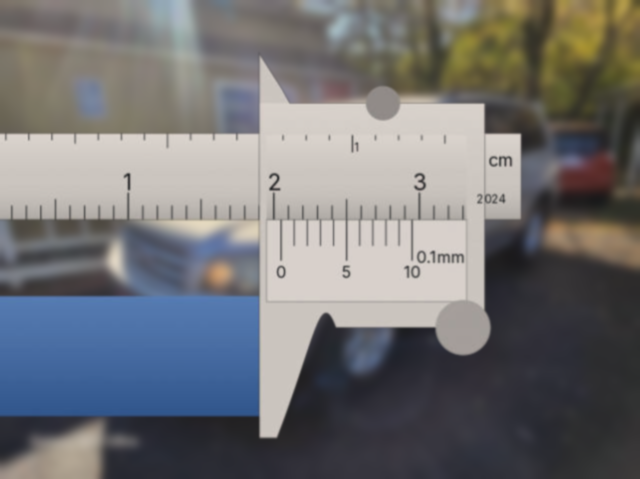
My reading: 20.5,mm
